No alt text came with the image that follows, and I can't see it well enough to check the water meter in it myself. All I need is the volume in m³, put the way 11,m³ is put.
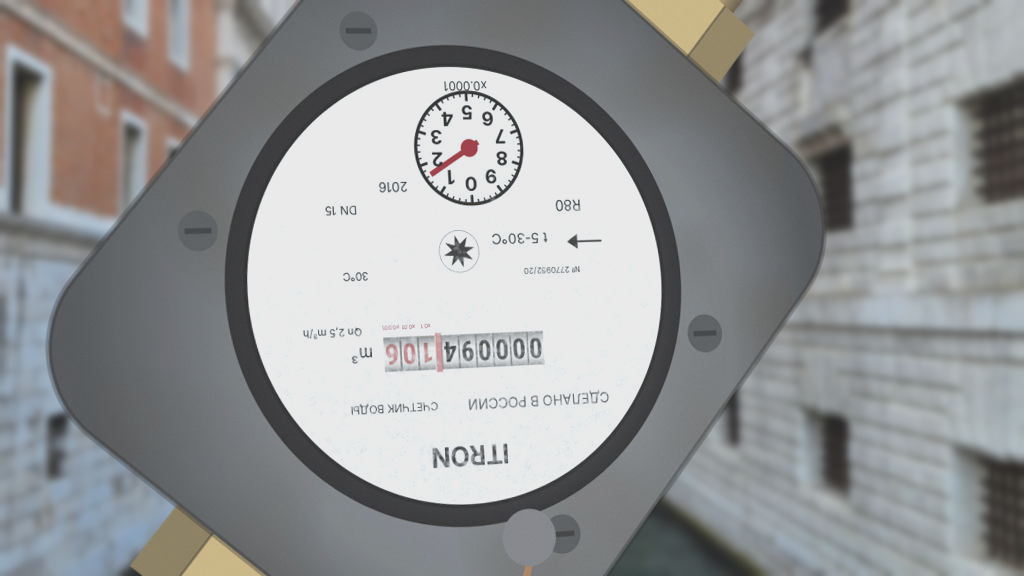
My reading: 94.1061,m³
